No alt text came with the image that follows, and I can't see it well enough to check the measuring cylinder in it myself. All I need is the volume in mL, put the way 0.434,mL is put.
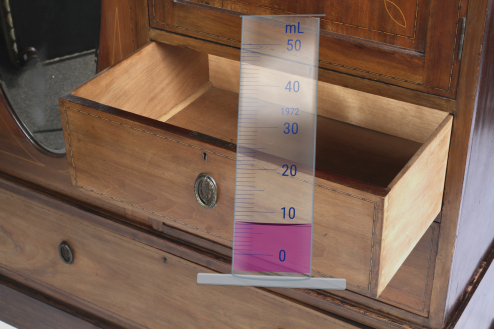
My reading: 7,mL
